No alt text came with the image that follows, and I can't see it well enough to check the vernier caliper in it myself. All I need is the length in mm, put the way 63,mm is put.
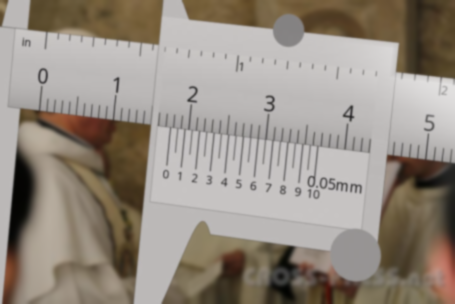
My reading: 17.6,mm
